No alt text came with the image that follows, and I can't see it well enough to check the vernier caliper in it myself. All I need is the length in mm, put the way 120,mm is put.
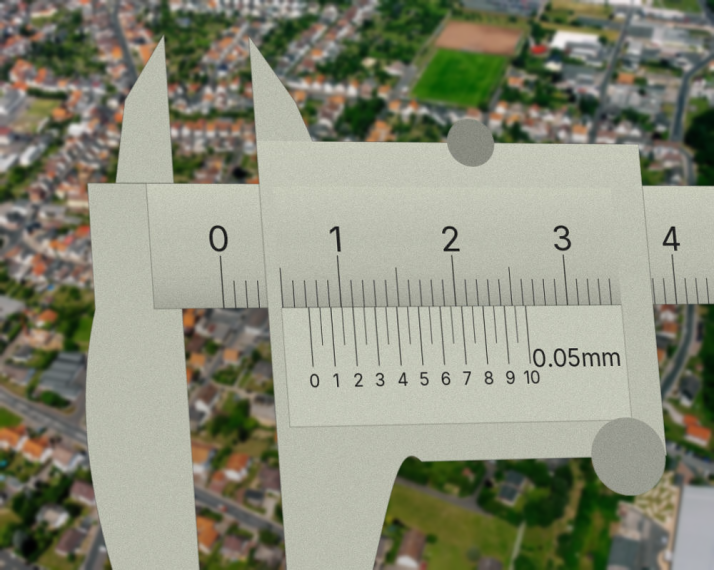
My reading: 7.2,mm
